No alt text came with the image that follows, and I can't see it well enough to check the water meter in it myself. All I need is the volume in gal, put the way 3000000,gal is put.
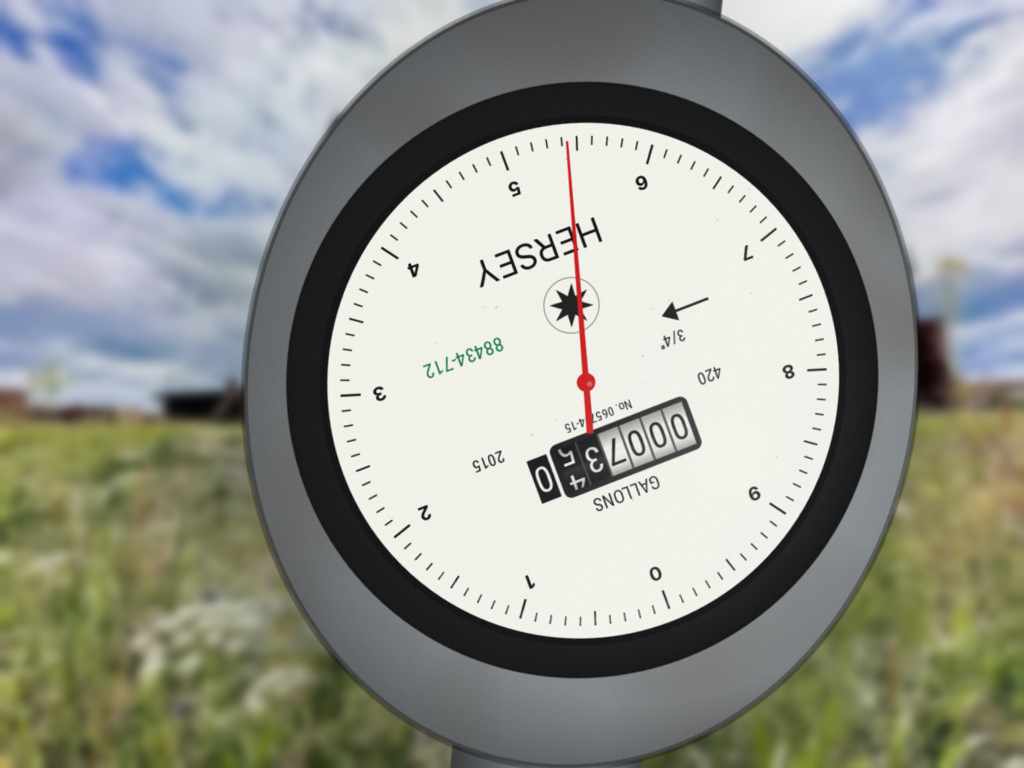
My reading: 7345.4,gal
